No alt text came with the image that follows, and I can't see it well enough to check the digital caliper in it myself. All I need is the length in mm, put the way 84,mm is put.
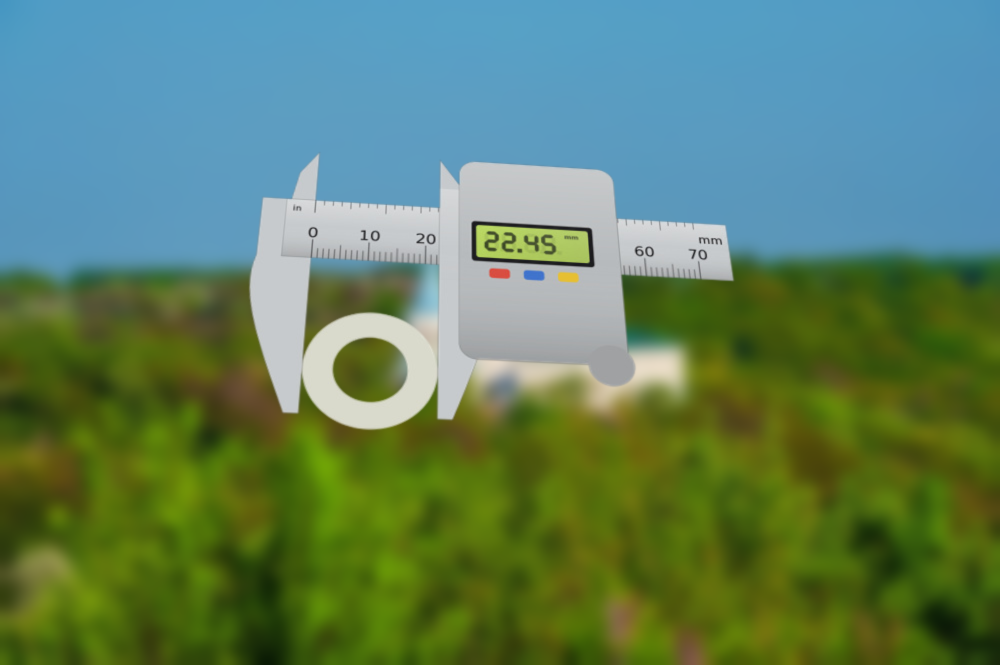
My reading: 22.45,mm
